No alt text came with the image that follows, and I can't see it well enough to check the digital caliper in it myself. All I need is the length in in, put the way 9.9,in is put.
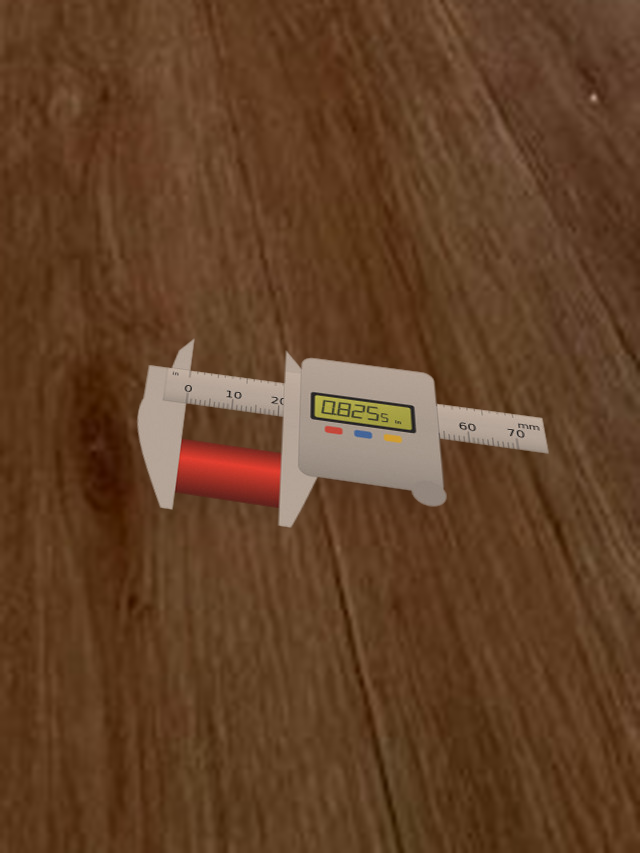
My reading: 0.8255,in
